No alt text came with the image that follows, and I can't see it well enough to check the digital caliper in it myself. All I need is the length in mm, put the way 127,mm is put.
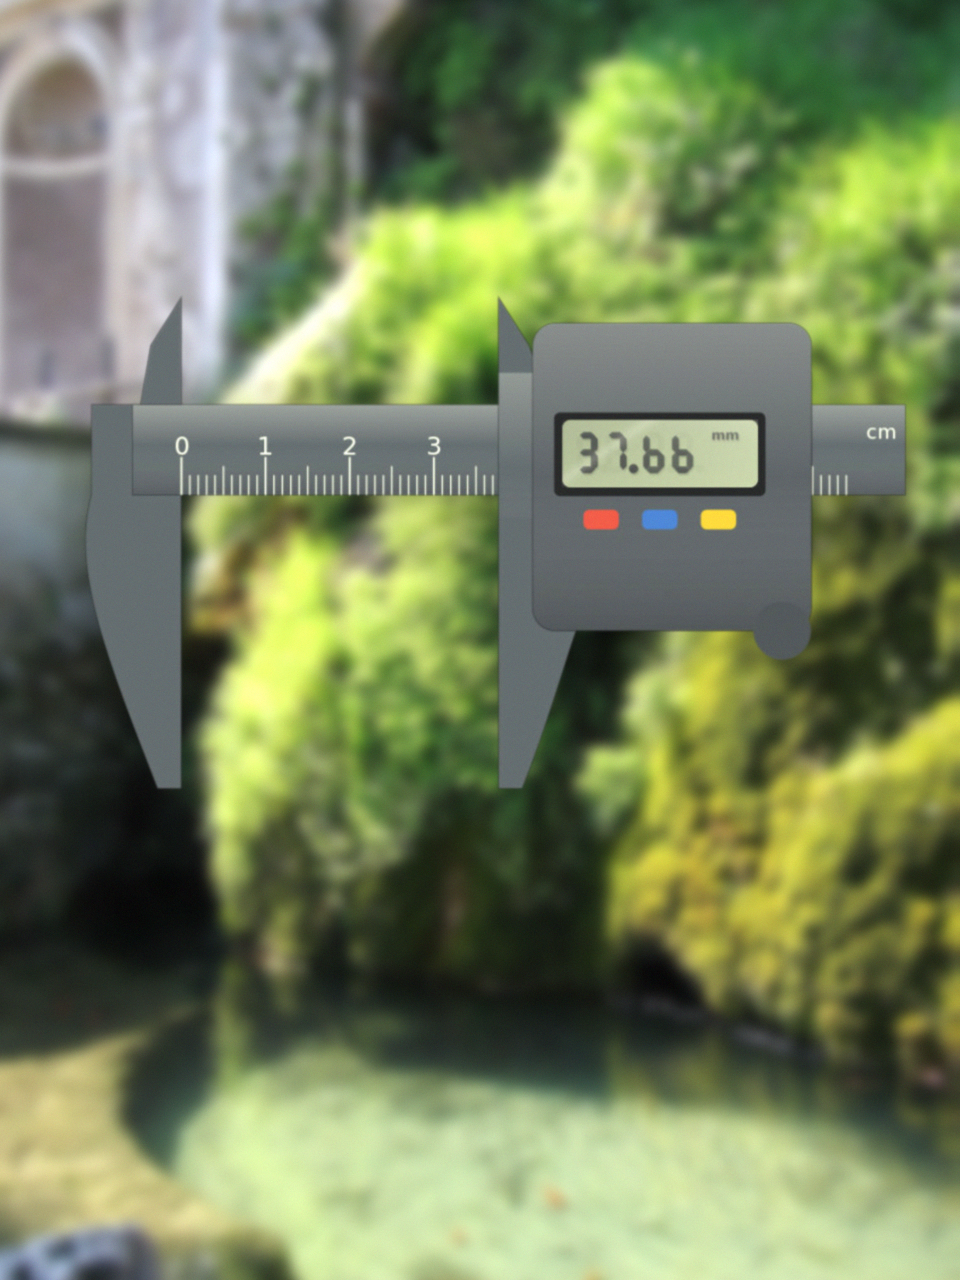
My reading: 37.66,mm
